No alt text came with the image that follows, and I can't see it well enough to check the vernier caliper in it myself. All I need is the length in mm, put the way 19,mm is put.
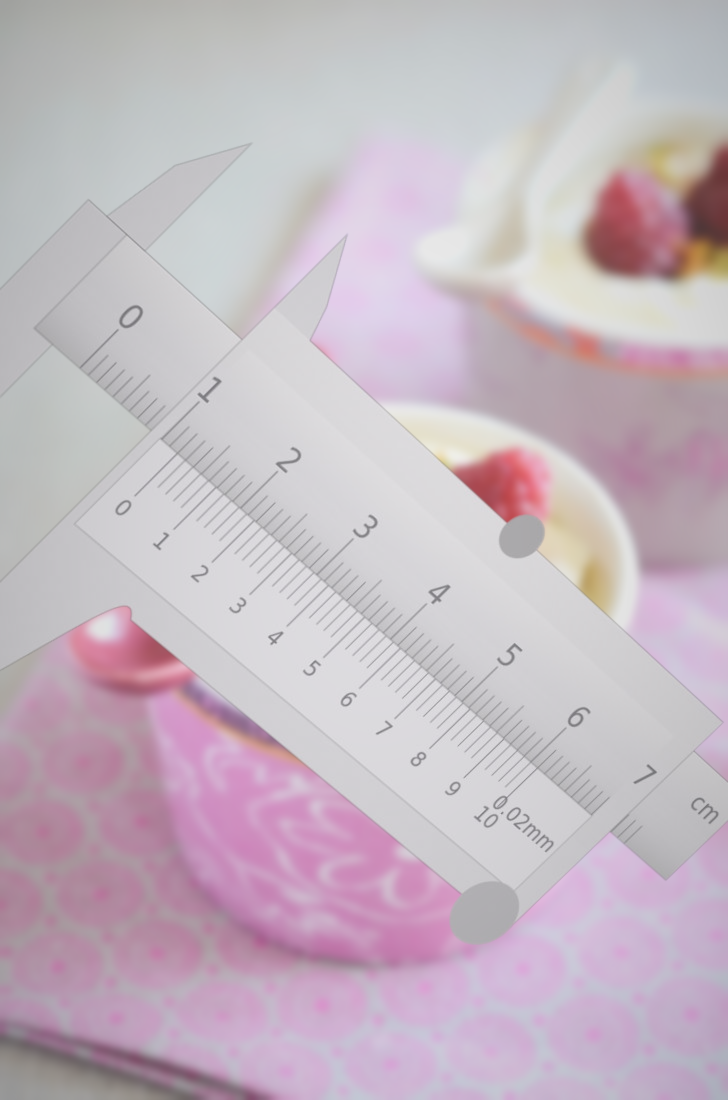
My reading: 12.0,mm
